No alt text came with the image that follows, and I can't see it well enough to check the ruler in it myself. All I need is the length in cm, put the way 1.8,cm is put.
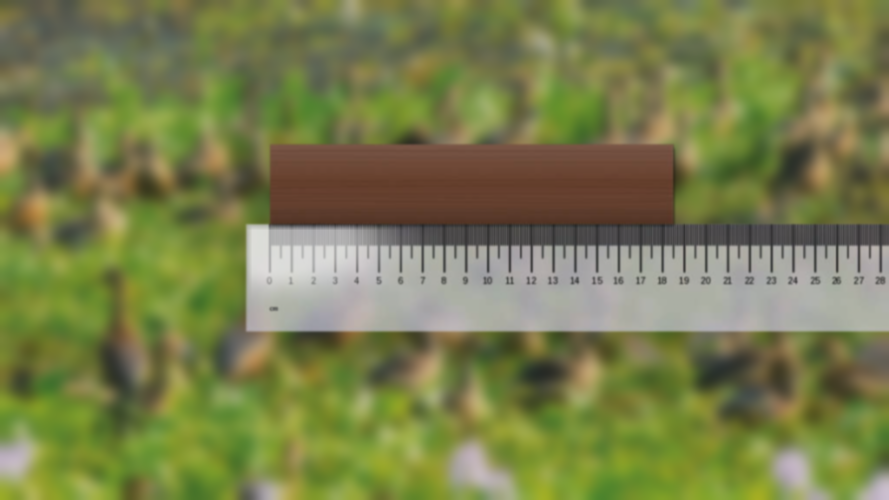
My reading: 18.5,cm
